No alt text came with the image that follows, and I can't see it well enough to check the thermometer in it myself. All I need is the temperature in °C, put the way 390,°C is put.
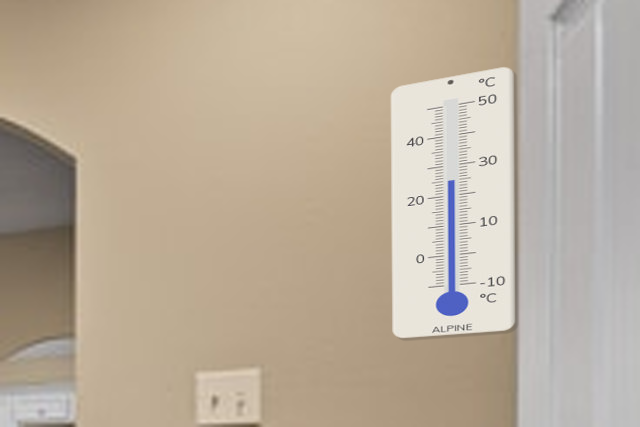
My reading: 25,°C
